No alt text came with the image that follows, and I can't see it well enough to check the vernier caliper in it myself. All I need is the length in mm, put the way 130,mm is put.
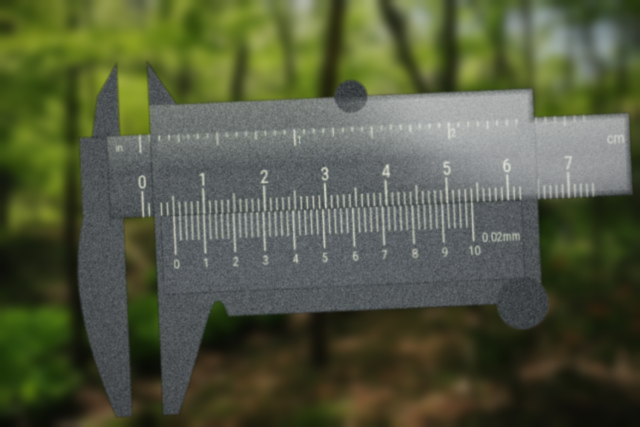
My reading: 5.0,mm
